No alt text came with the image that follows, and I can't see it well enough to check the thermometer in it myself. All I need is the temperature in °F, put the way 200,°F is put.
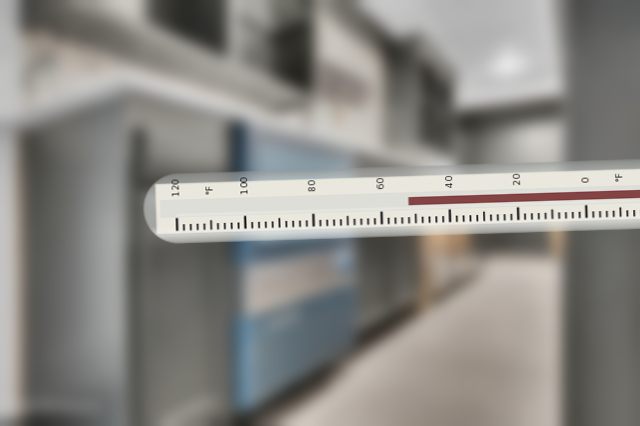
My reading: 52,°F
